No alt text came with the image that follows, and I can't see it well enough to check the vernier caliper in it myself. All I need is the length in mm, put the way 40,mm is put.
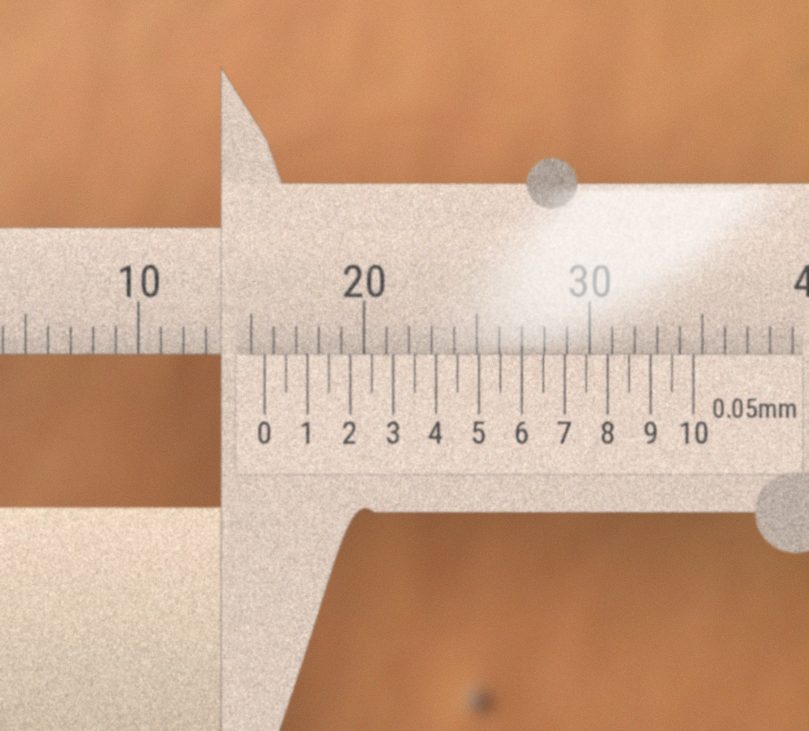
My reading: 15.6,mm
